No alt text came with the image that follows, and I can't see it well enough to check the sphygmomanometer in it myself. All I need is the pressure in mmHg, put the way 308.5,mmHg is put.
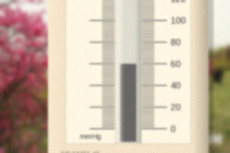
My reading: 60,mmHg
